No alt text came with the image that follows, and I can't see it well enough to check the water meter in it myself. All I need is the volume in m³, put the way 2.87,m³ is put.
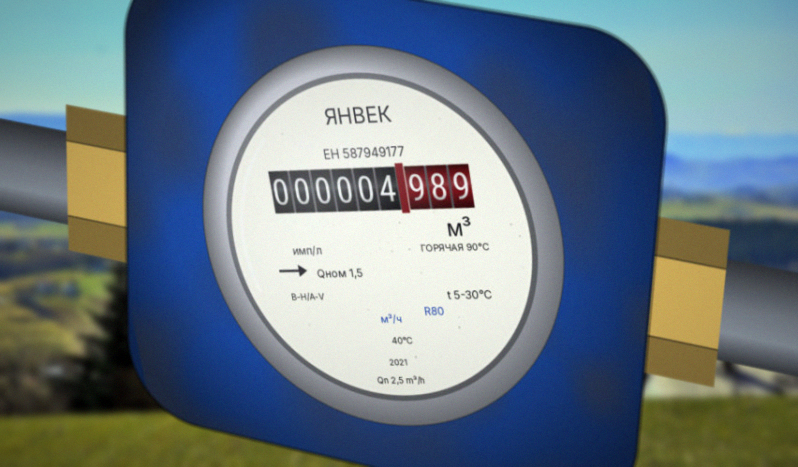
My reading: 4.989,m³
